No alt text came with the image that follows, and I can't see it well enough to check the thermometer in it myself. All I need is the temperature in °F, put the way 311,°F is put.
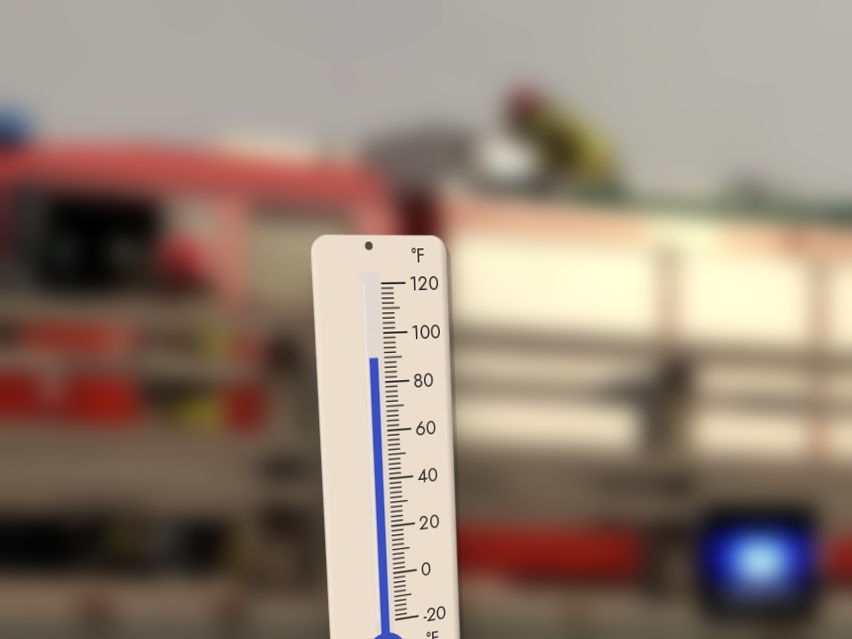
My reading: 90,°F
